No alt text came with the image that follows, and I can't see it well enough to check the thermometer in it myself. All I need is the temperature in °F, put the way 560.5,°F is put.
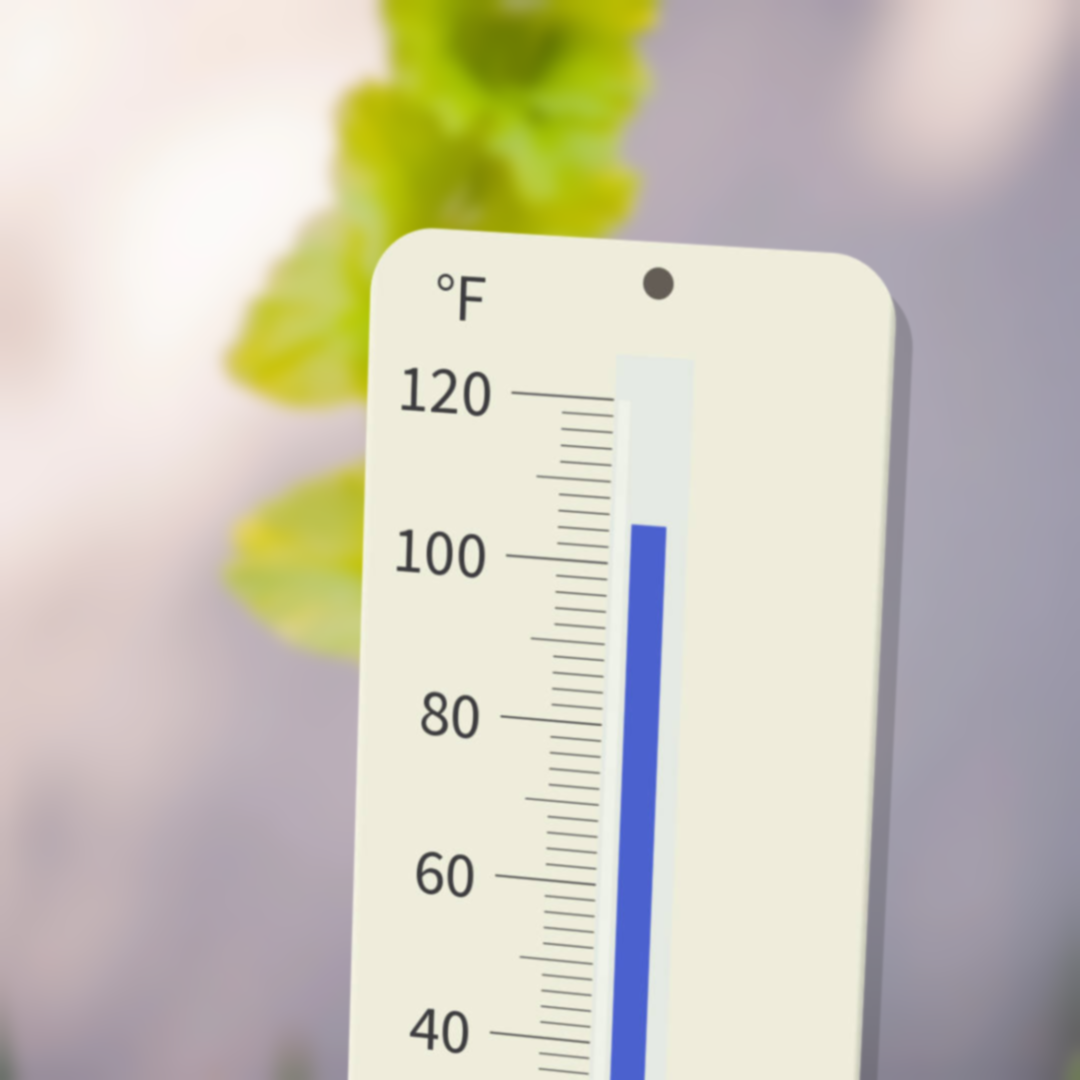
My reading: 105,°F
